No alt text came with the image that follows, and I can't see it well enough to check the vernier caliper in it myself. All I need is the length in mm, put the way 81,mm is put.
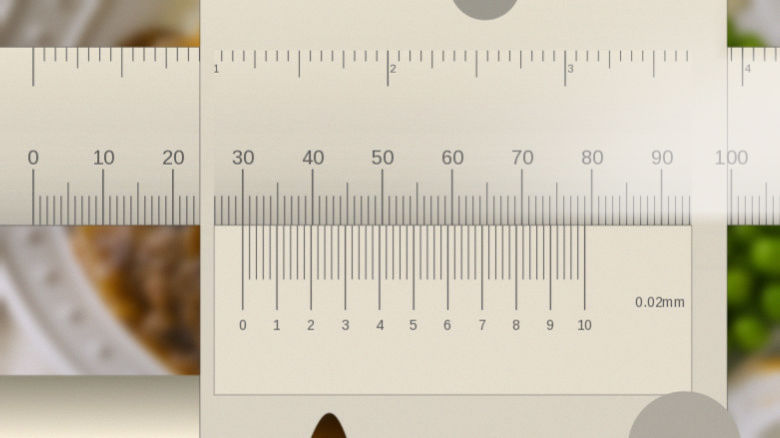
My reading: 30.0,mm
